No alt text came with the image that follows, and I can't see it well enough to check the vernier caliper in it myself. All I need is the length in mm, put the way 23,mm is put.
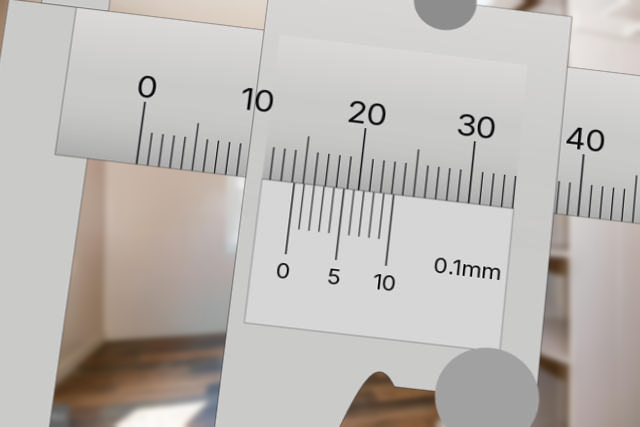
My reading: 14.2,mm
